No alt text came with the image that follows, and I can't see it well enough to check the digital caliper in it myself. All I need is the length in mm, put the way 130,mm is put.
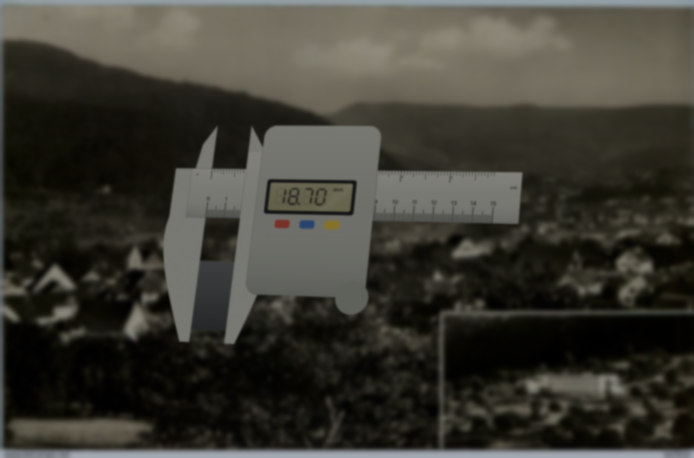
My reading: 18.70,mm
